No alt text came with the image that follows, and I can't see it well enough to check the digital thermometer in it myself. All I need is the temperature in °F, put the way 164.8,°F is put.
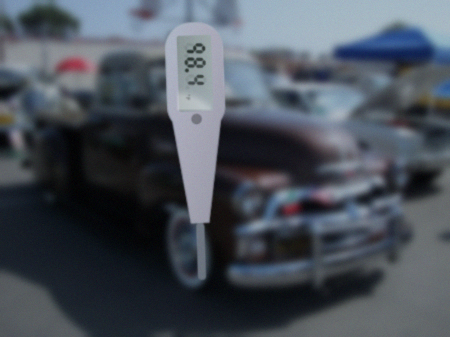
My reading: 98.4,°F
